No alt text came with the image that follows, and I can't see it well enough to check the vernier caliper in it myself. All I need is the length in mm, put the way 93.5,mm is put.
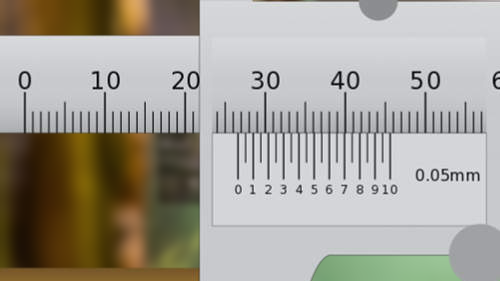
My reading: 26.6,mm
